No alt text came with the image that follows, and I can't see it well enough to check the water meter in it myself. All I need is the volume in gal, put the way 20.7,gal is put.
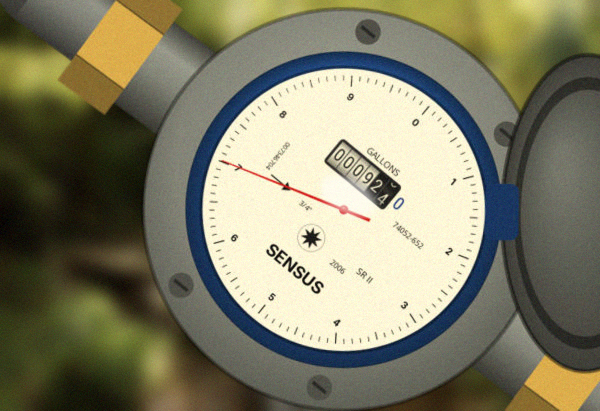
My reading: 9237.0,gal
